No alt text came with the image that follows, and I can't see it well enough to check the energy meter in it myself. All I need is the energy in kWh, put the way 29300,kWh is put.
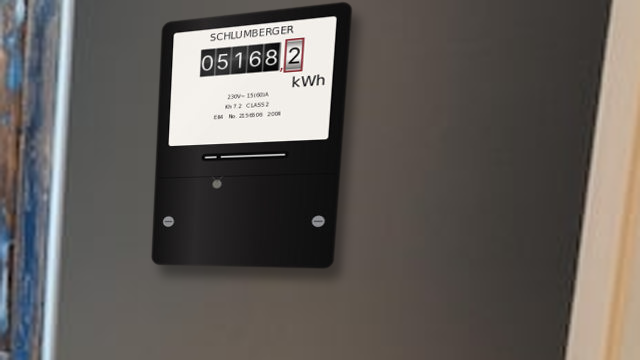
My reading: 5168.2,kWh
